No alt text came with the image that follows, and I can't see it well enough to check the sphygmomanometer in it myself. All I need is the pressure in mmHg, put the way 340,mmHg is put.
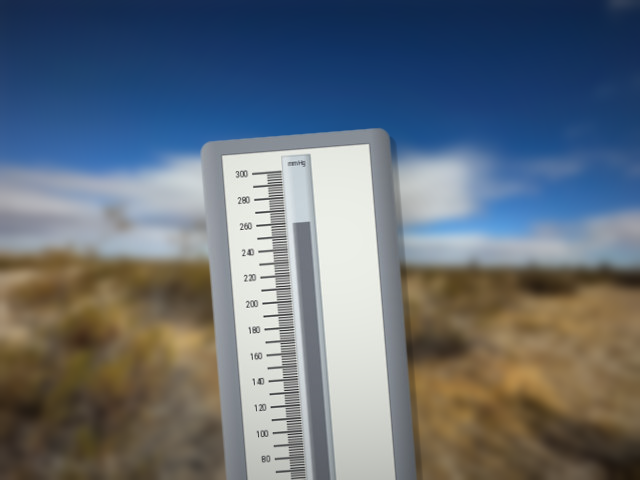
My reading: 260,mmHg
